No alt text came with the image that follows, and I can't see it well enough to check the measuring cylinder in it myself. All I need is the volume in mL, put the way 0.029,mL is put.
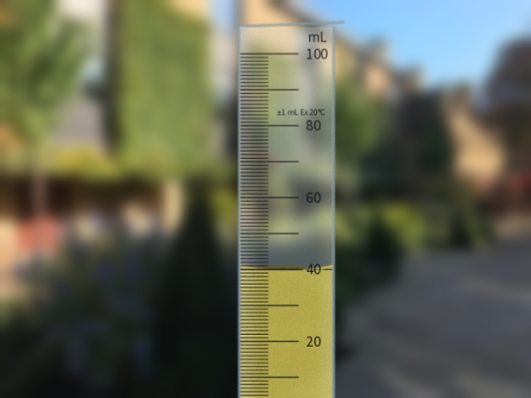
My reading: 40,mL
